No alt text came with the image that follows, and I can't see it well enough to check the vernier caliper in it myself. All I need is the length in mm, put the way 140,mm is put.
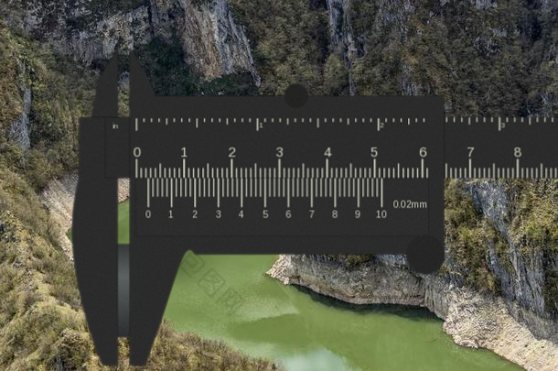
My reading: 2.5,mm
